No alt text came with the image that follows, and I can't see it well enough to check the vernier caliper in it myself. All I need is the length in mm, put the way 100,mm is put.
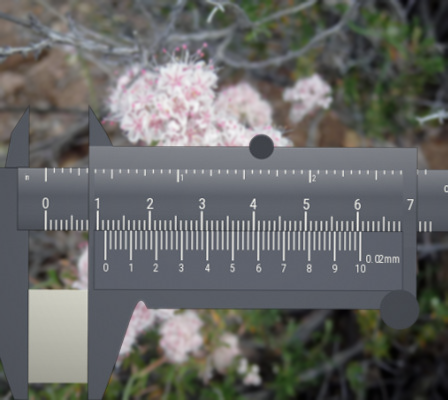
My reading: 11.5,mm
